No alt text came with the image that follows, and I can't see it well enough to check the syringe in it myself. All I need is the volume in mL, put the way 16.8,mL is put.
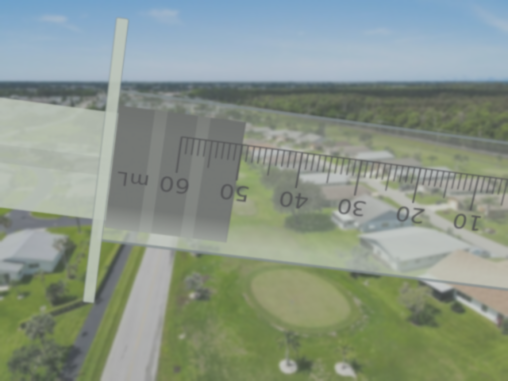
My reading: 50,mL
